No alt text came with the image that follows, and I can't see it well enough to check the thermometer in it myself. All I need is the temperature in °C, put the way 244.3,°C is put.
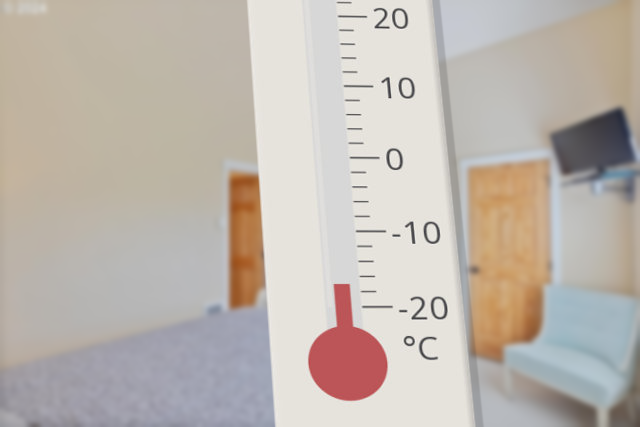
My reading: -17,°C
